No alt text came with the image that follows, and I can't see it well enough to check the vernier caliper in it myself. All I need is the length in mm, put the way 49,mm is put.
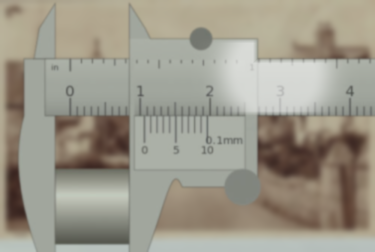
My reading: 10.6,mm
